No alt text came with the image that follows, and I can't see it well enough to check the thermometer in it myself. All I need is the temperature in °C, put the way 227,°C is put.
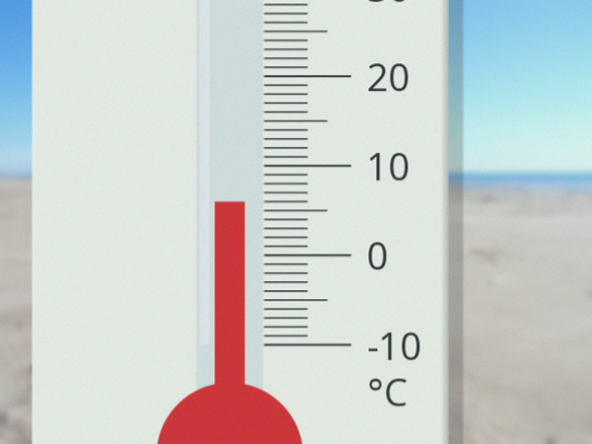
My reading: 6,°C
